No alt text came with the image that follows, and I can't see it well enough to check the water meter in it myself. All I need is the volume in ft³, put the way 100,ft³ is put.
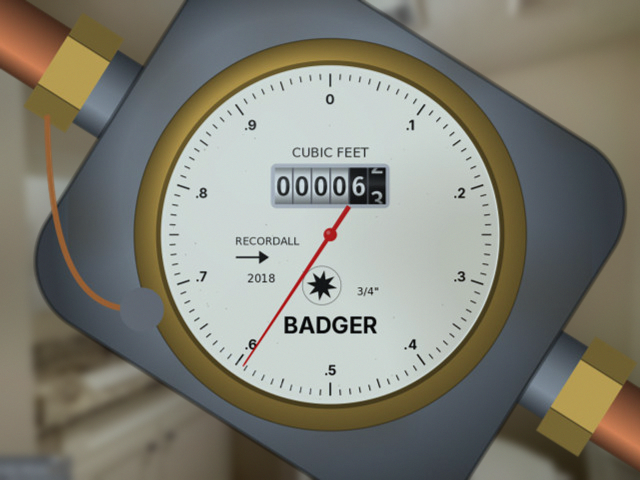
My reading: 62.59,ft³
